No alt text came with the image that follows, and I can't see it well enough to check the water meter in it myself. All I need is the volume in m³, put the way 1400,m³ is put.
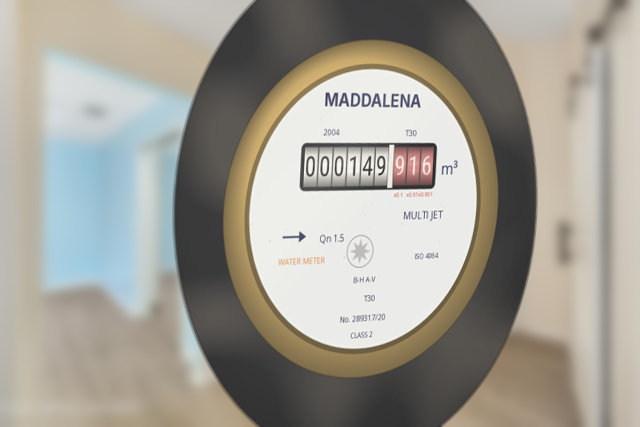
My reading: 149.916,m³
